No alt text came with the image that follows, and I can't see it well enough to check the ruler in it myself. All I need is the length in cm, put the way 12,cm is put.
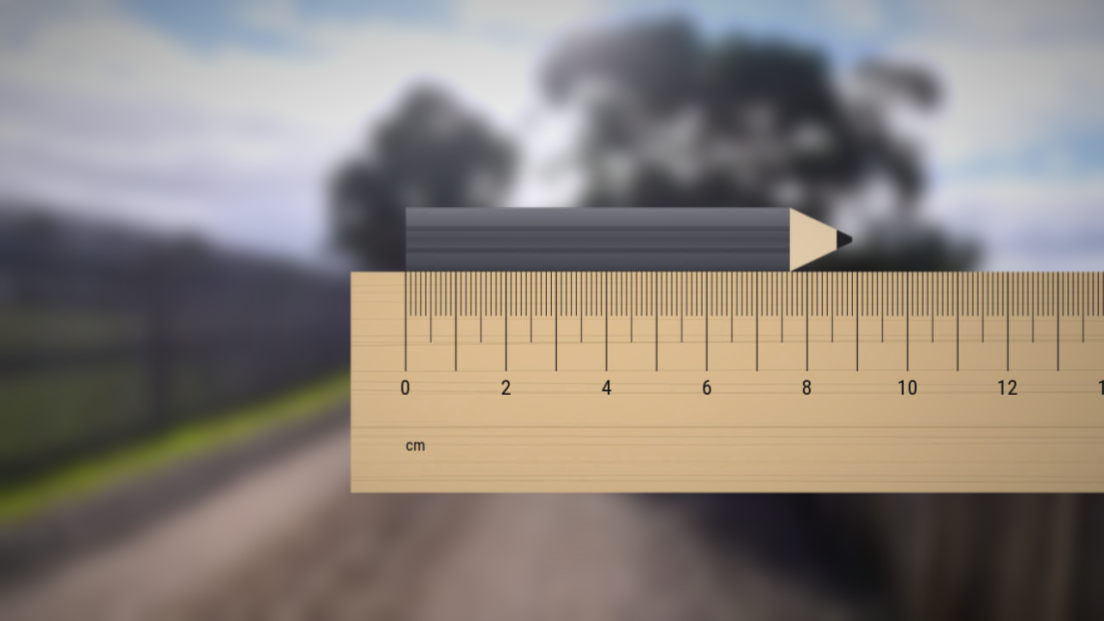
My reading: 8.9,cm
